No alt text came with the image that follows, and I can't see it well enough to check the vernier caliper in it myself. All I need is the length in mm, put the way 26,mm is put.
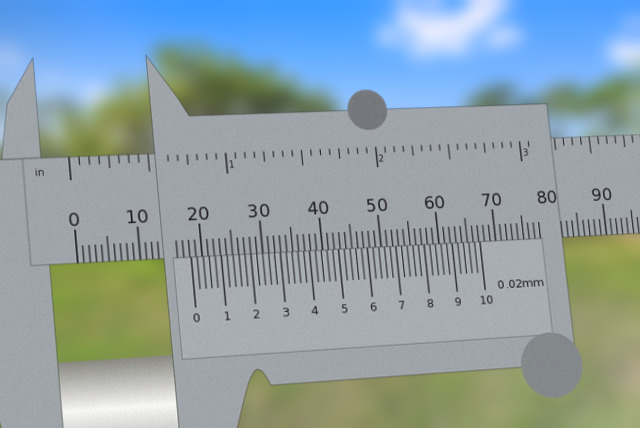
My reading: 18.2,mm
